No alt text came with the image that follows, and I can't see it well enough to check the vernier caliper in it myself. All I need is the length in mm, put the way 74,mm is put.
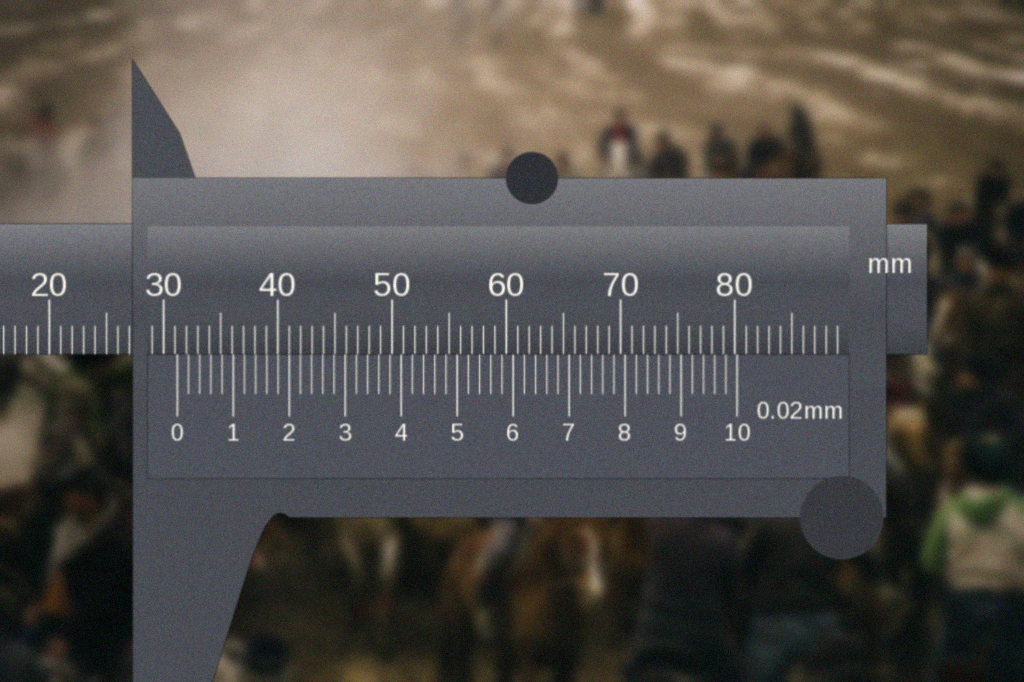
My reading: 31.2,mm
